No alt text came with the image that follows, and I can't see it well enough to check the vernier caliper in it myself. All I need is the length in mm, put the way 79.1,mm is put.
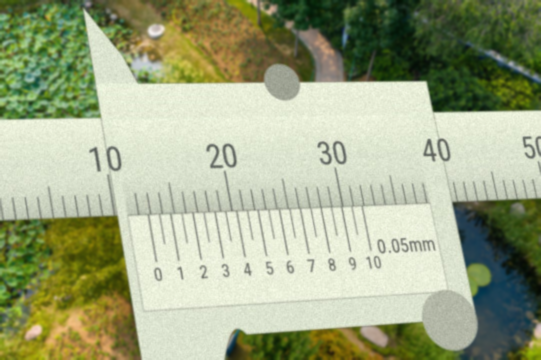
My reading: 12.8,mm
